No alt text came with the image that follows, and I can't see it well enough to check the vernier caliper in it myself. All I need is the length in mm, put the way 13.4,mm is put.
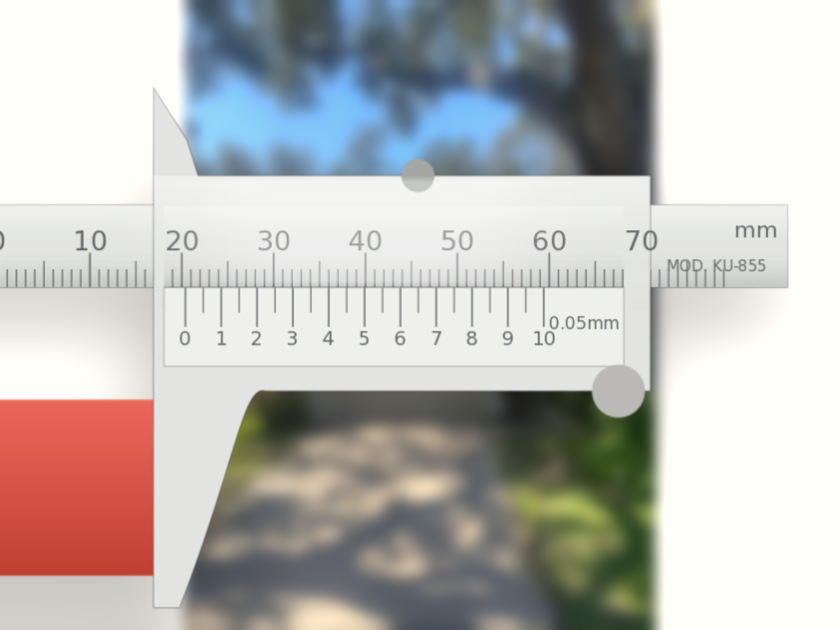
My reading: 20.4,mm
